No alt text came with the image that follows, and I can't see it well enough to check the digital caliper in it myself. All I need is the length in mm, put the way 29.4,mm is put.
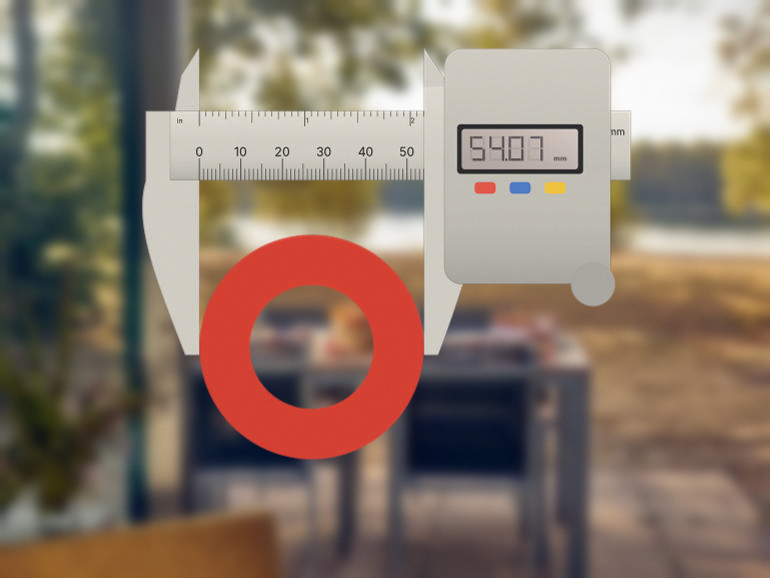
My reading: 54.07,mm
